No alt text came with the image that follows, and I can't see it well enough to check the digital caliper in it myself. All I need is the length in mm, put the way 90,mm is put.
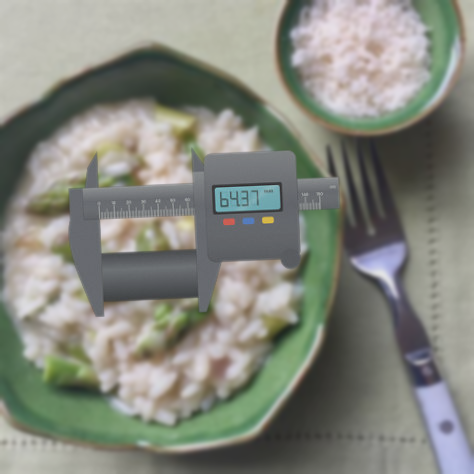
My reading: 64.37,mm
